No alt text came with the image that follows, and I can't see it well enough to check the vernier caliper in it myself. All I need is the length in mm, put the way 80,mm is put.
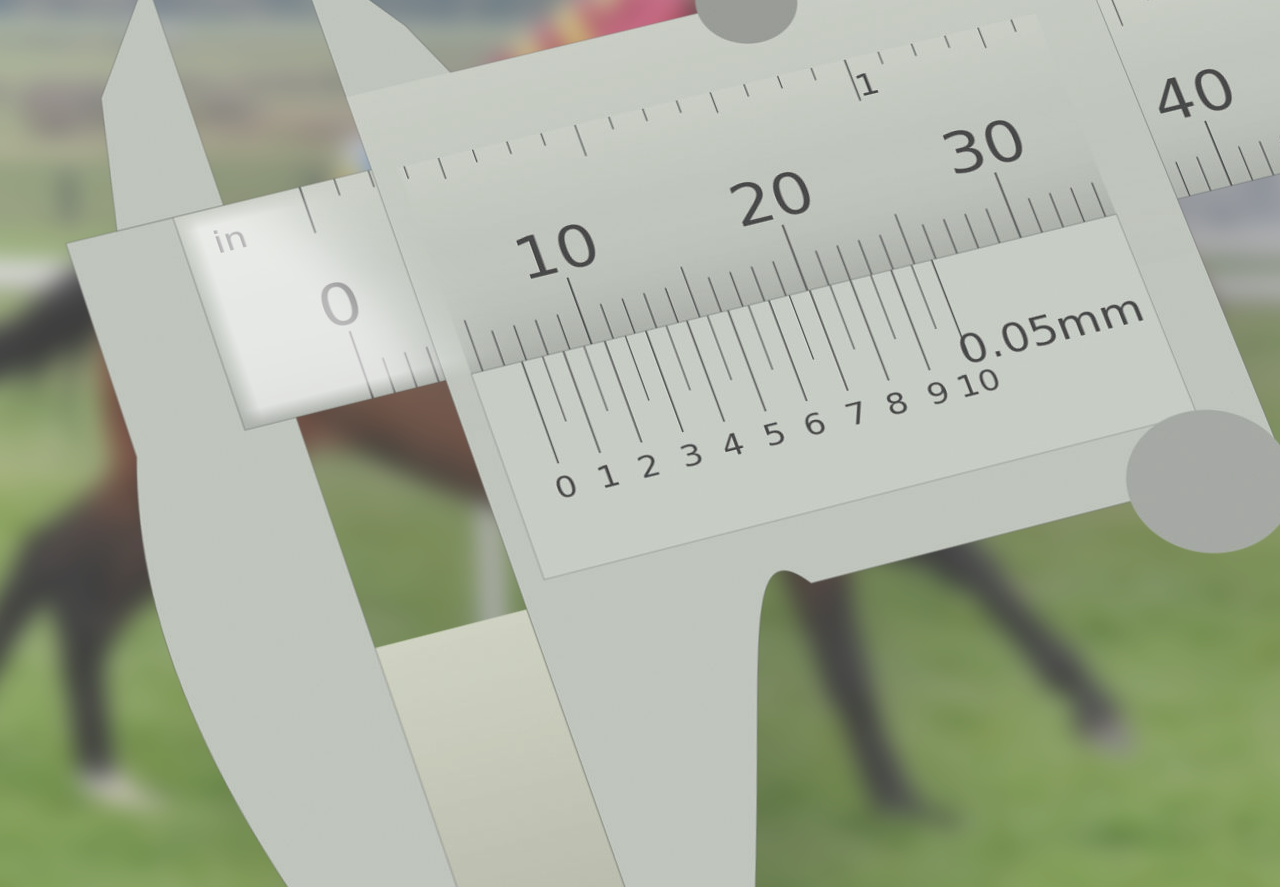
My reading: 6.8,mm
